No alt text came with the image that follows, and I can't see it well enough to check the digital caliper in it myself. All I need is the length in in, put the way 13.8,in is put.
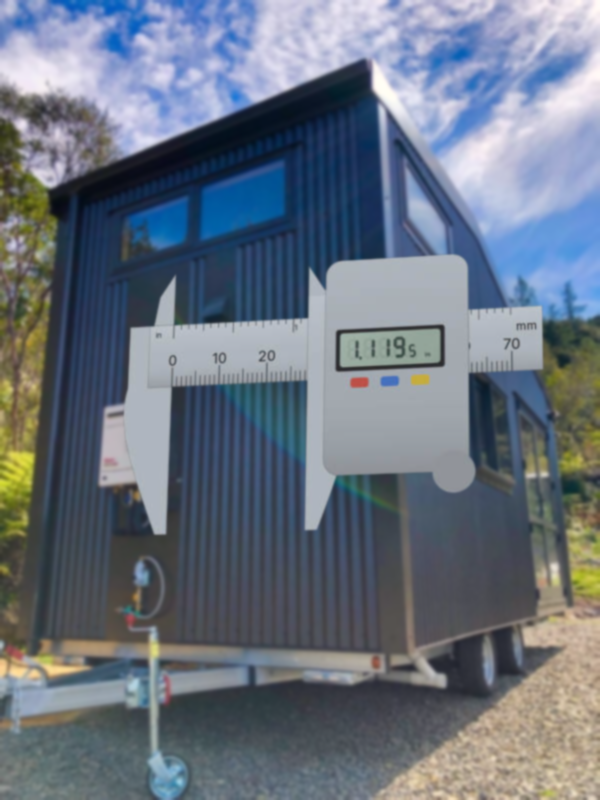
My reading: 1.1195,in
